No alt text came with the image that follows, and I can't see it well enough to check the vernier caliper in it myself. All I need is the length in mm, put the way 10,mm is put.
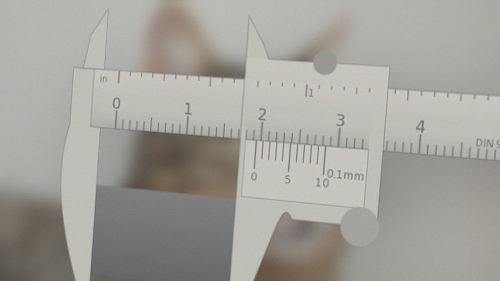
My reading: 19.4,mm
